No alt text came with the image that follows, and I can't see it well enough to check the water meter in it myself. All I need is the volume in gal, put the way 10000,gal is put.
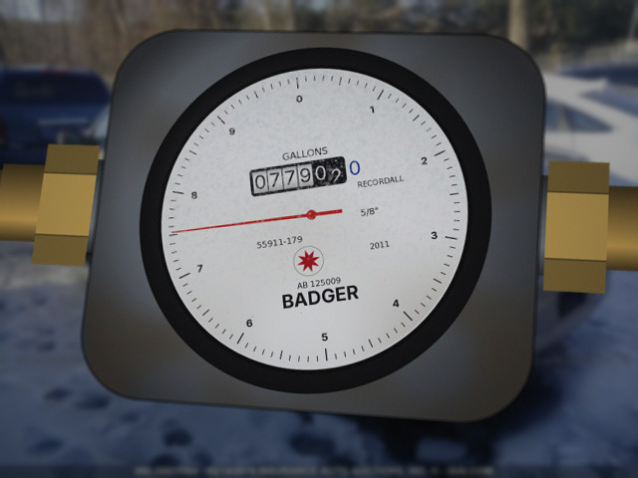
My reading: 779017.5,gal
